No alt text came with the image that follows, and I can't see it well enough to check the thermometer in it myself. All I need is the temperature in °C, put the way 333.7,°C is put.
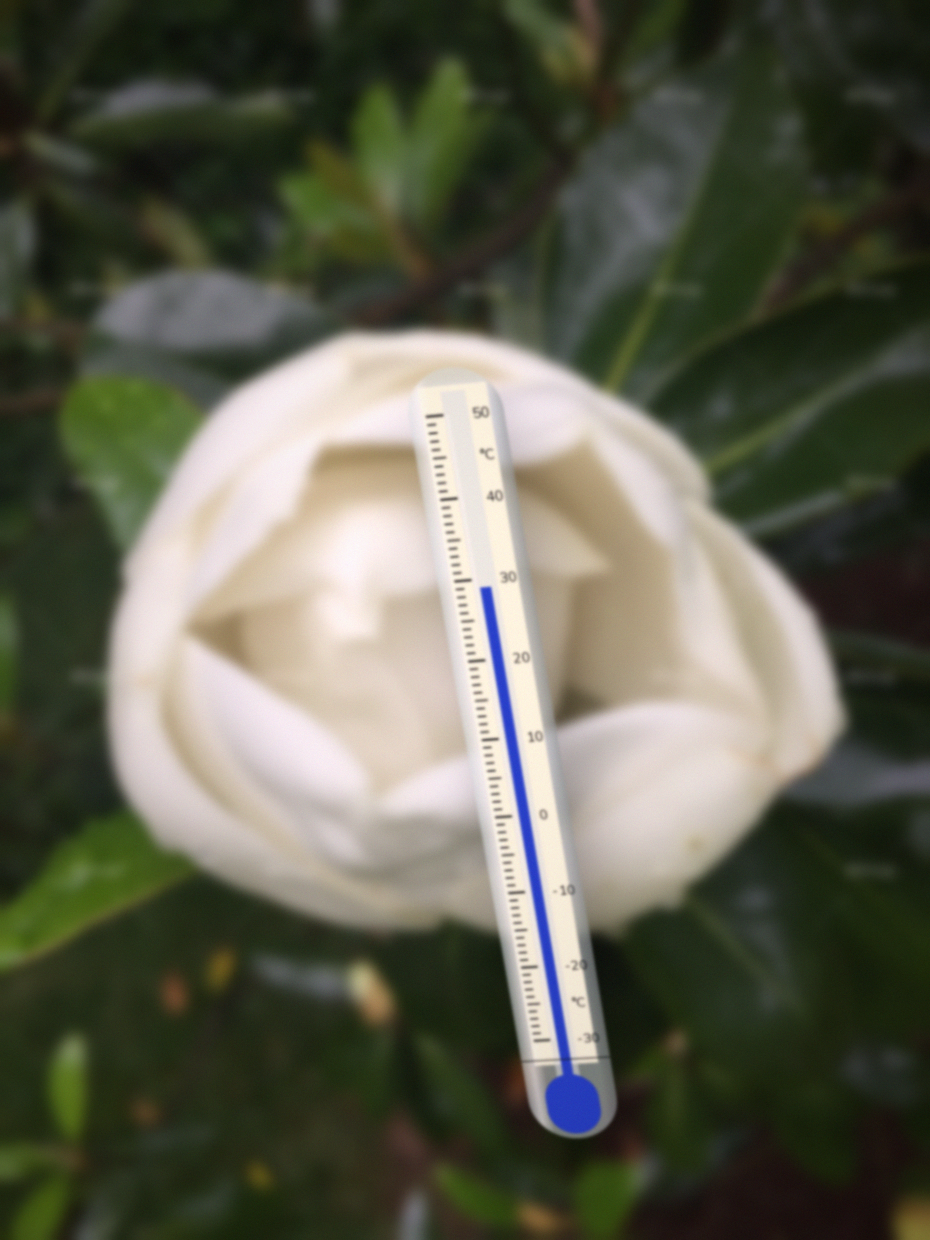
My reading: 29,°C
